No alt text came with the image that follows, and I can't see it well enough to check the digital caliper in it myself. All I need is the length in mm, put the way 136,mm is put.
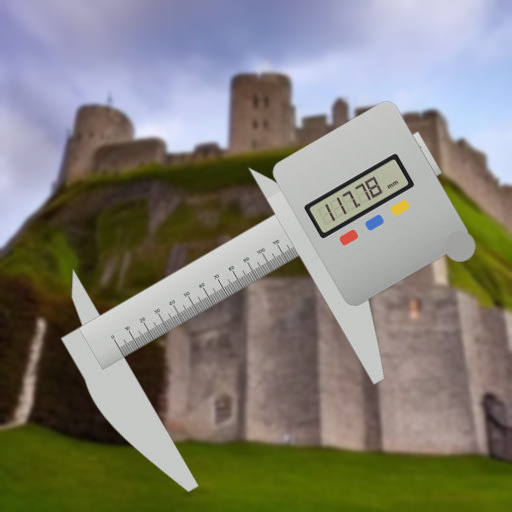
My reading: 117.78,mm
